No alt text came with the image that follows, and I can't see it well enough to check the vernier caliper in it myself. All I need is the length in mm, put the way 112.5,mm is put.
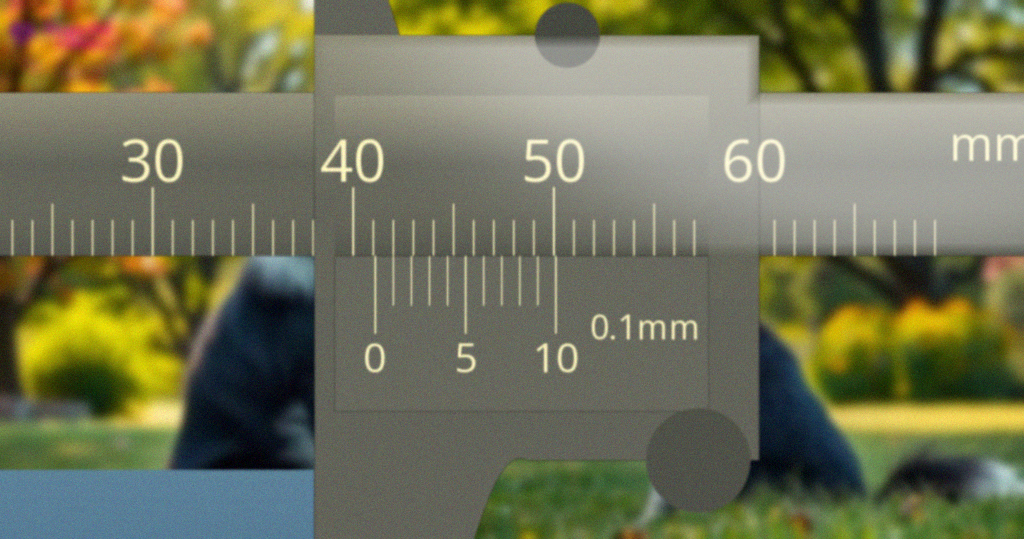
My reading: 41.1,mm
